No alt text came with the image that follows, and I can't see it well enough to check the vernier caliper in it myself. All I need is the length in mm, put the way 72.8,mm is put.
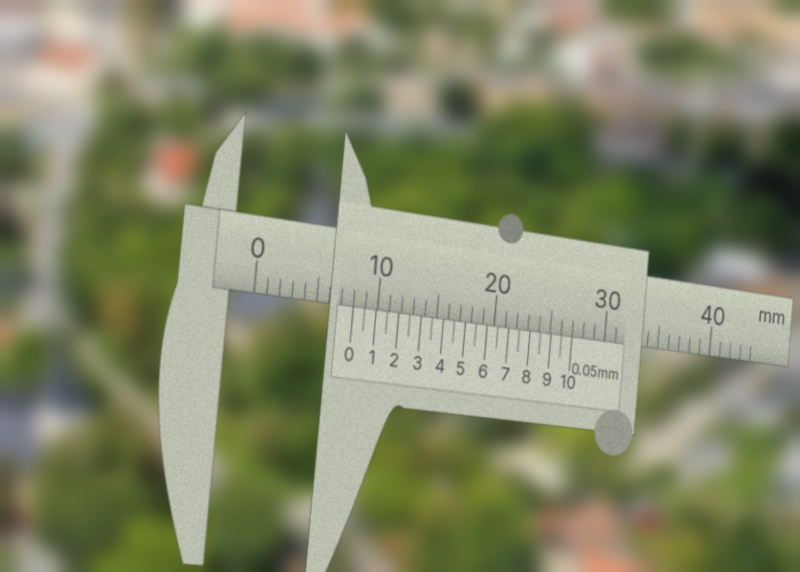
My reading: 8.0,mm
